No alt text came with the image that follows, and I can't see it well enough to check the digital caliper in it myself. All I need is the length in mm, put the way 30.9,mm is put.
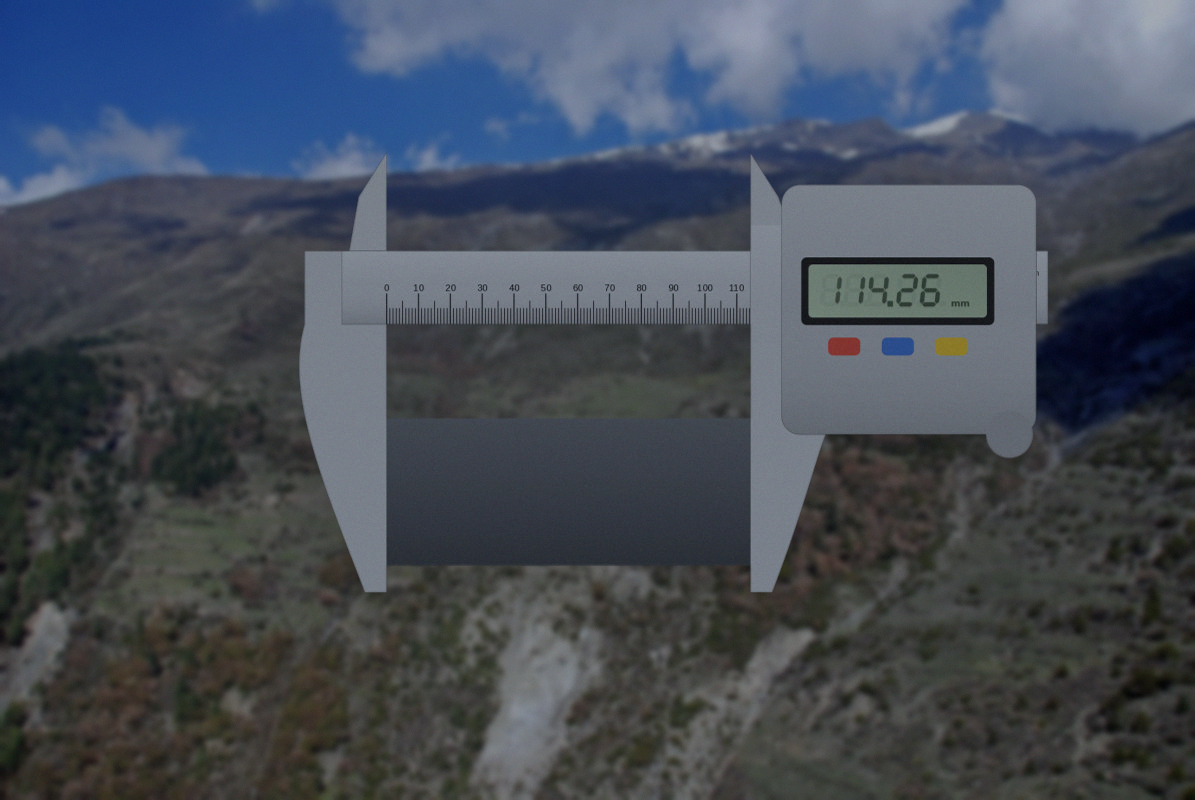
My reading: 114.26,mm
